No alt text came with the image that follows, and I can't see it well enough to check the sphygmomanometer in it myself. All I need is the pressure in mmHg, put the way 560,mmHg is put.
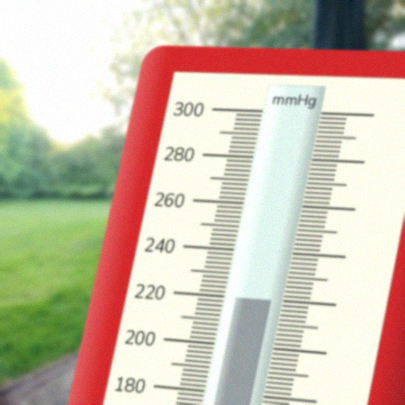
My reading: 220,mmHg
